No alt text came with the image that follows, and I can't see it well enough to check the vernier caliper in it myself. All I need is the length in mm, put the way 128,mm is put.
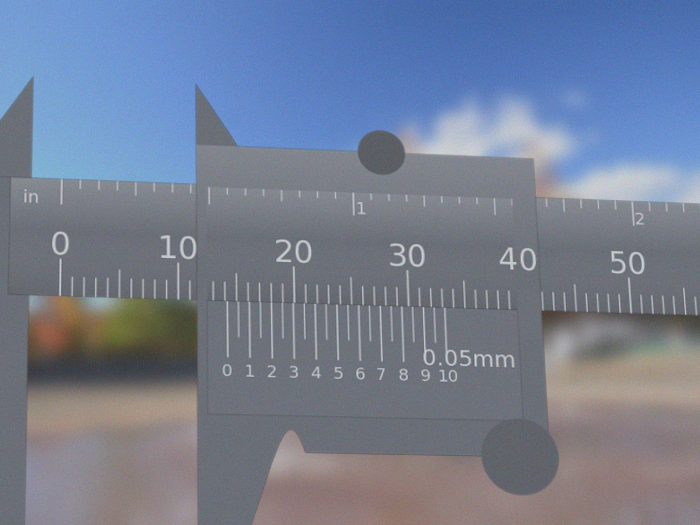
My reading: 14.2,mm
